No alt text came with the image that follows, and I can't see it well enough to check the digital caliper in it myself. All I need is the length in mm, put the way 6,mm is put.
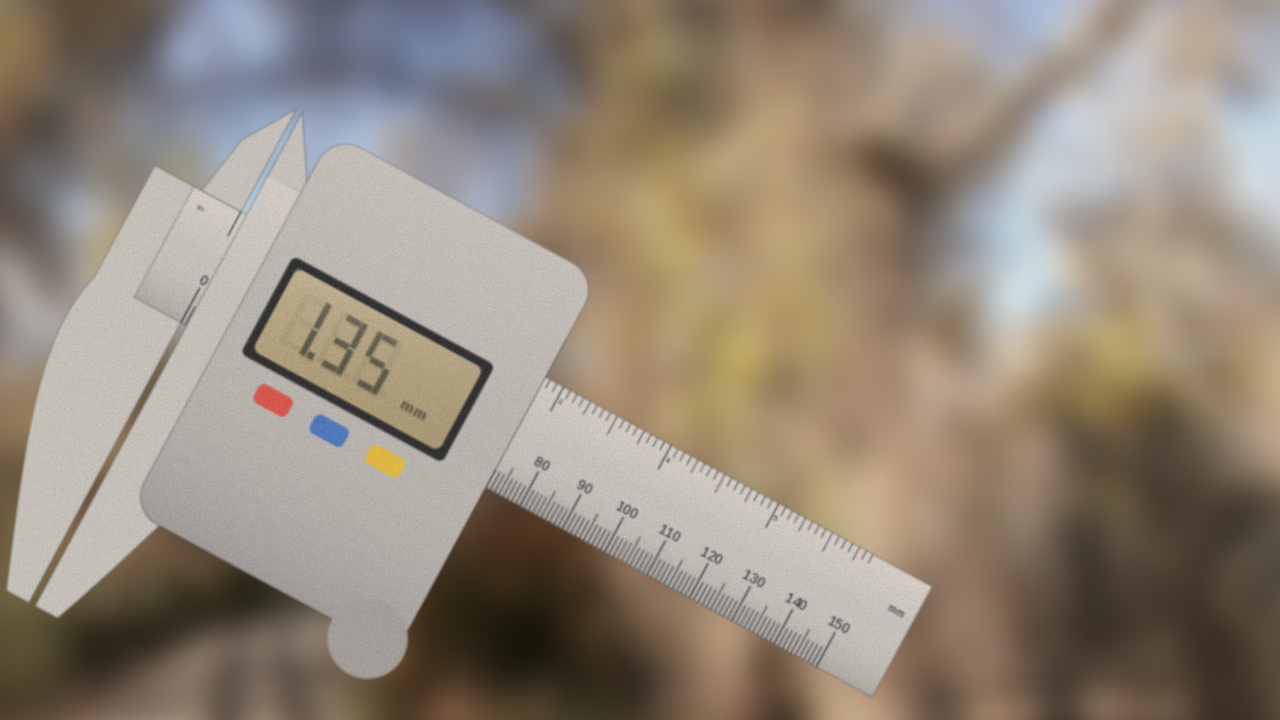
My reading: 1.35,mm
